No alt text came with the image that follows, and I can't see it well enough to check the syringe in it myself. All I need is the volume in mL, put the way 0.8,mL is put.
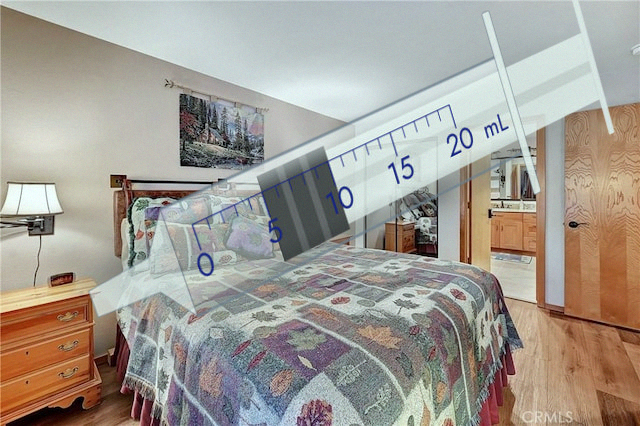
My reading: 5,mL
